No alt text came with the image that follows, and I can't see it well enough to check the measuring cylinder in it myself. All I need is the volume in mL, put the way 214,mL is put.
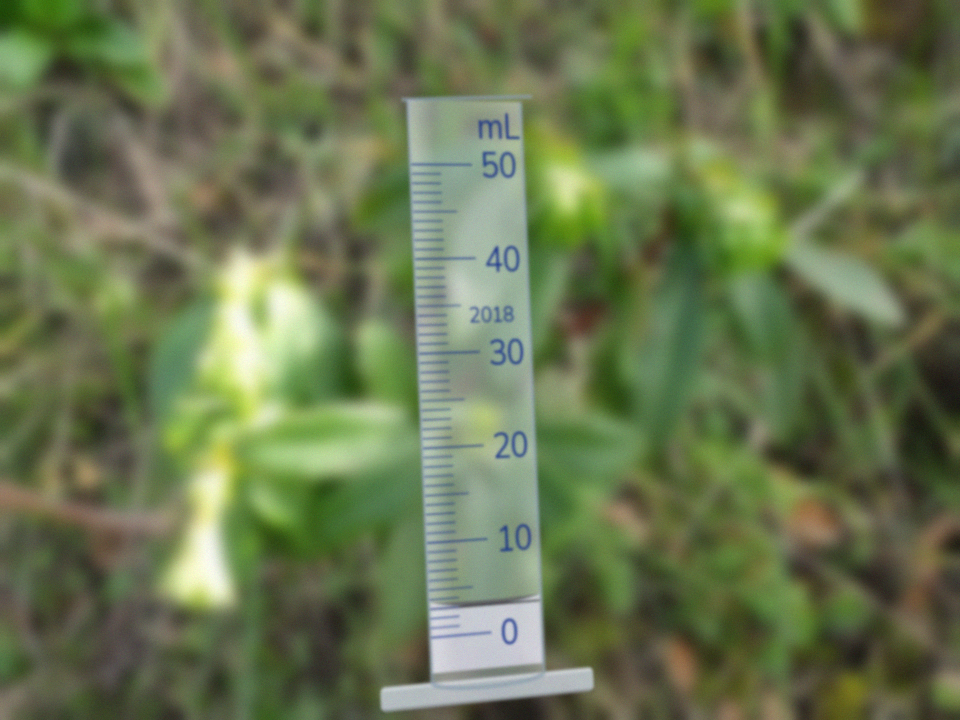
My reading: 3,mL
